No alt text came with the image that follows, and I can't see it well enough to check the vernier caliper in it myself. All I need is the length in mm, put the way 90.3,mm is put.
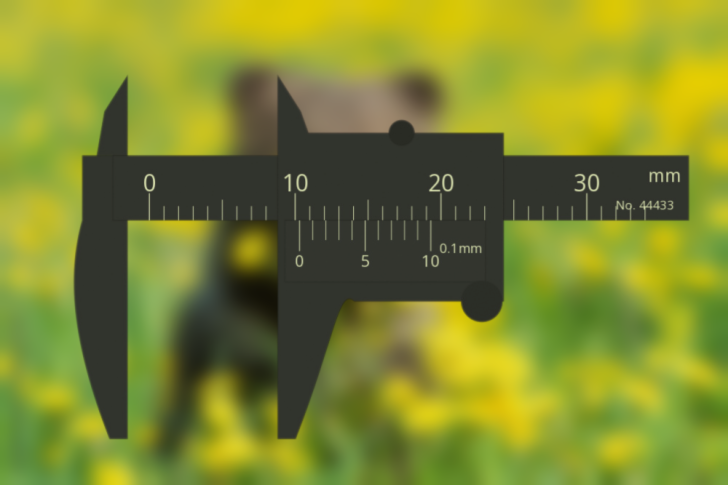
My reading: 10.3,mm
